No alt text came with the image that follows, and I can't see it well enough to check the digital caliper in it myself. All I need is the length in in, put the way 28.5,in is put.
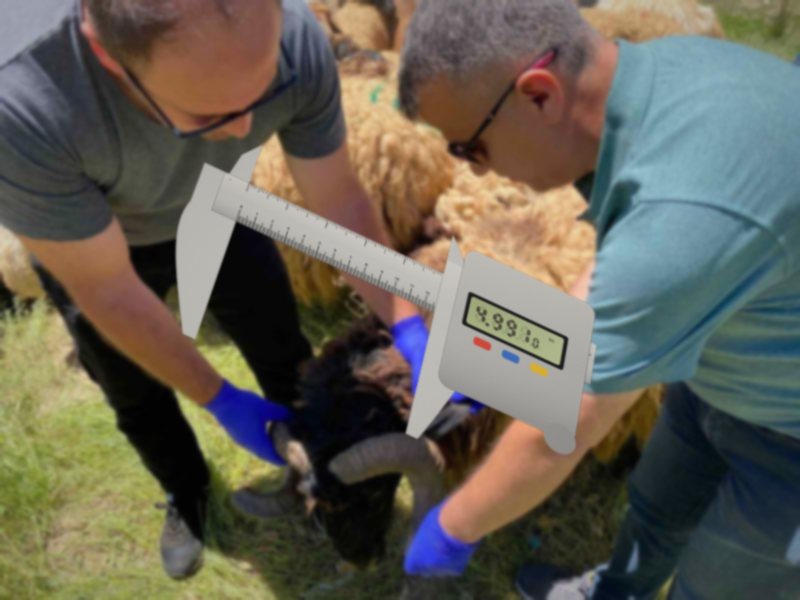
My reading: 4.9910,in
